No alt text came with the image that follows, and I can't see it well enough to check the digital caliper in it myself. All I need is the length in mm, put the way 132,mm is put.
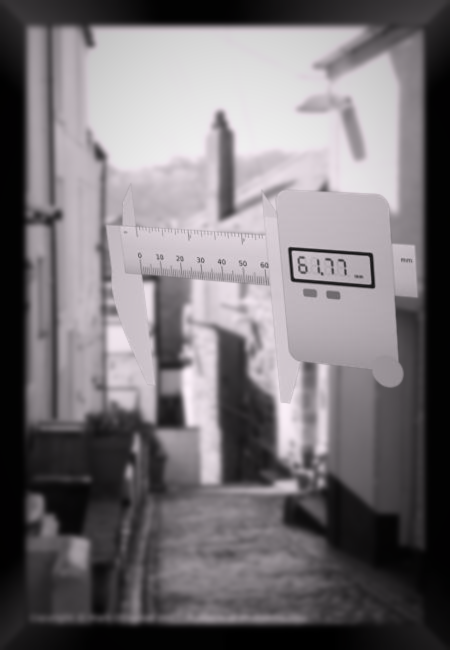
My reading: 61.77,mm
